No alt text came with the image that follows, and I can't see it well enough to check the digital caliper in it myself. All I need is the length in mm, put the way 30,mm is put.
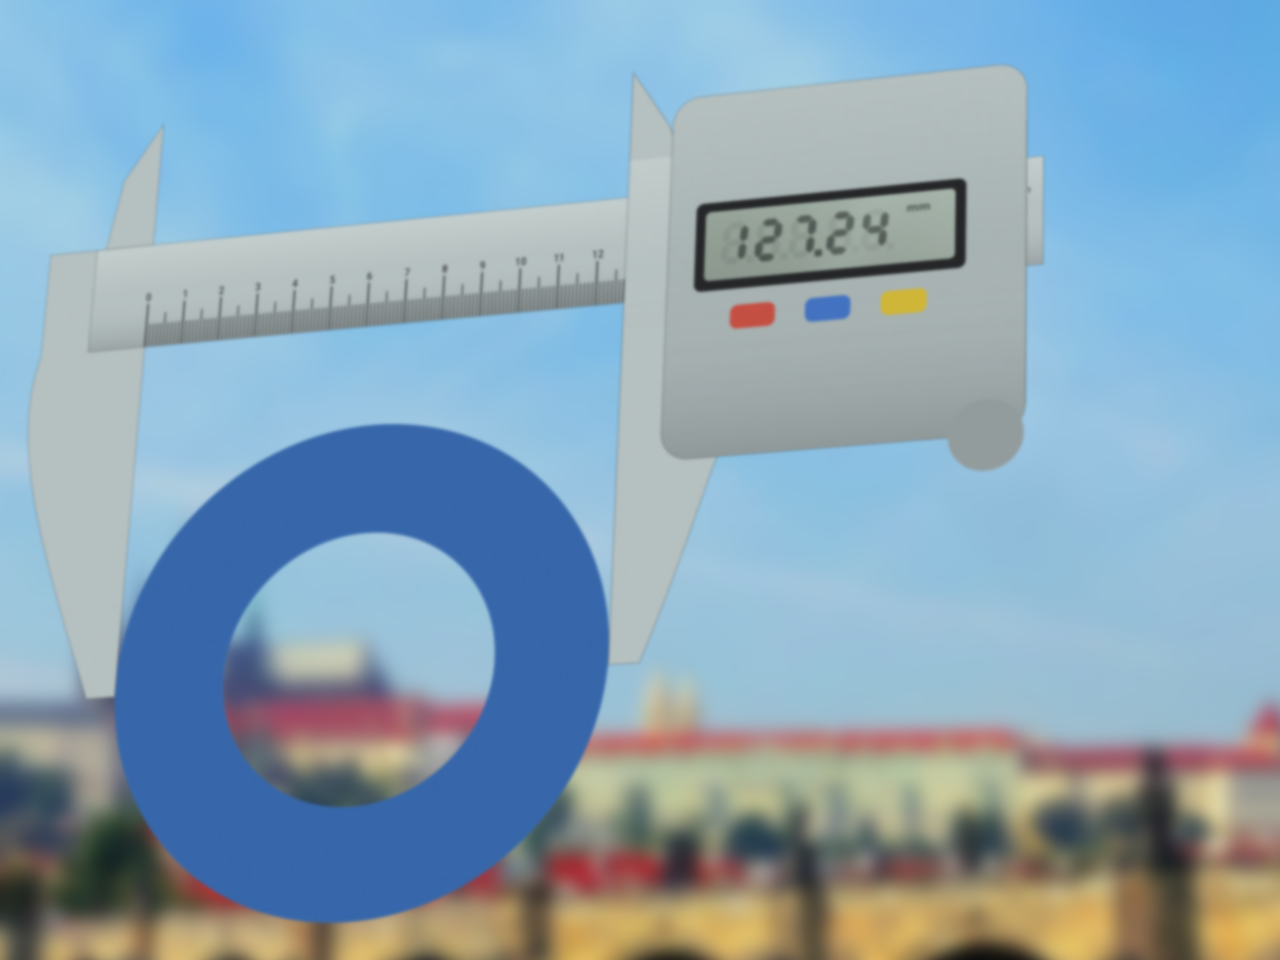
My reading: 127.24,mm
